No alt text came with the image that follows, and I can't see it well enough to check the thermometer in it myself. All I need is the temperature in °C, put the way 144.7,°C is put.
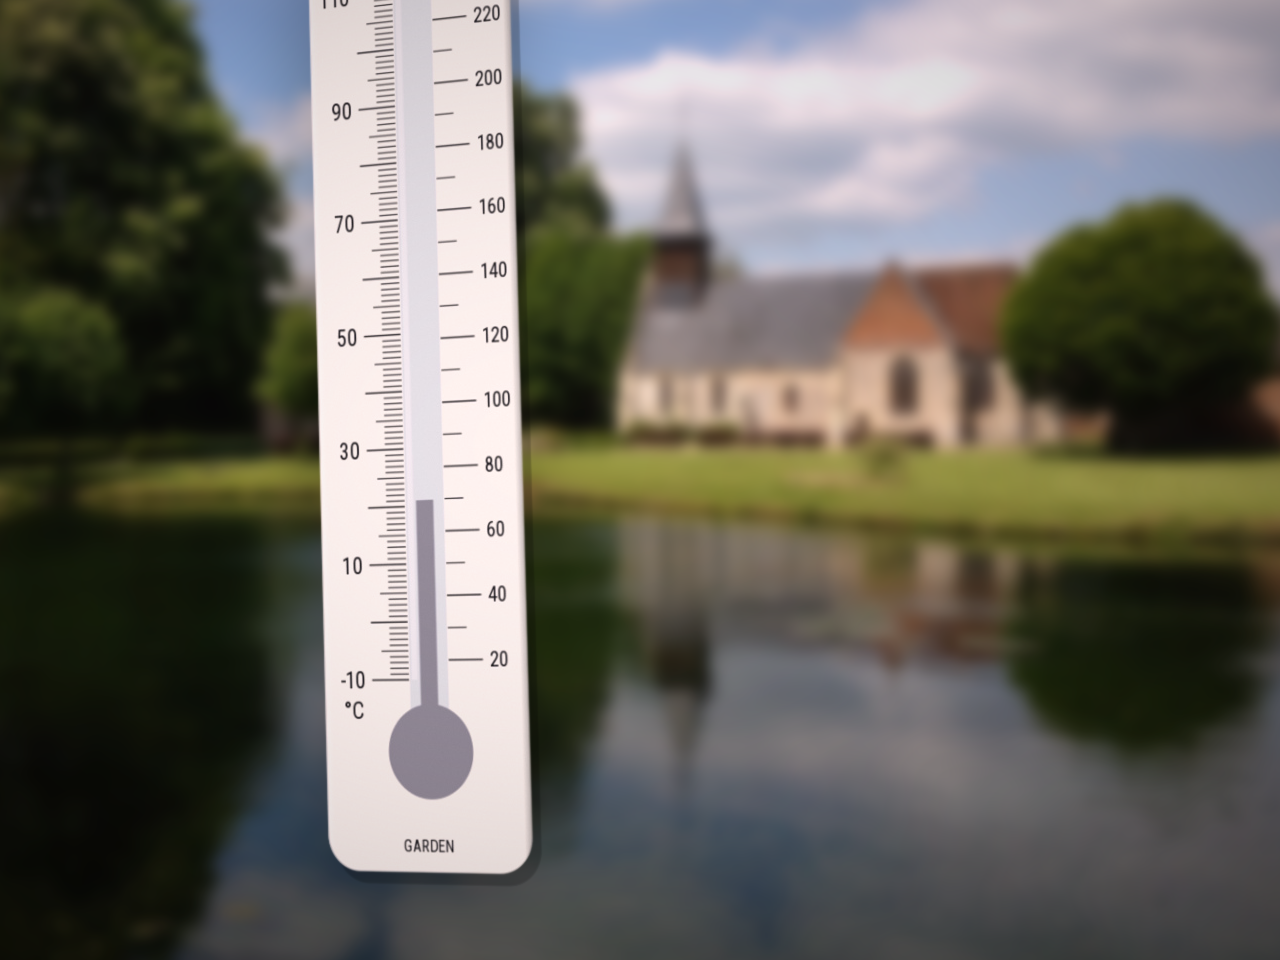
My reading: 21,°C
